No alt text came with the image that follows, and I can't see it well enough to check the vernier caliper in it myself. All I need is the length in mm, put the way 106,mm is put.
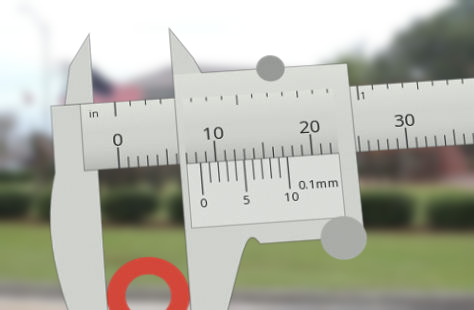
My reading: 8.4,mm
